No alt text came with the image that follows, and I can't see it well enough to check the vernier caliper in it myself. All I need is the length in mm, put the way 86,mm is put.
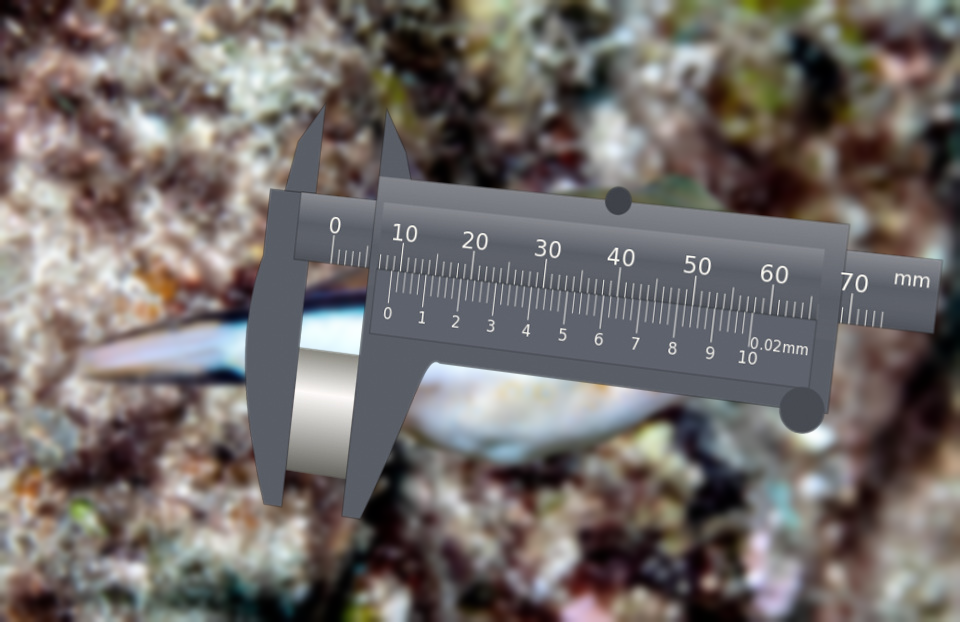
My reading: 8.8,mm
